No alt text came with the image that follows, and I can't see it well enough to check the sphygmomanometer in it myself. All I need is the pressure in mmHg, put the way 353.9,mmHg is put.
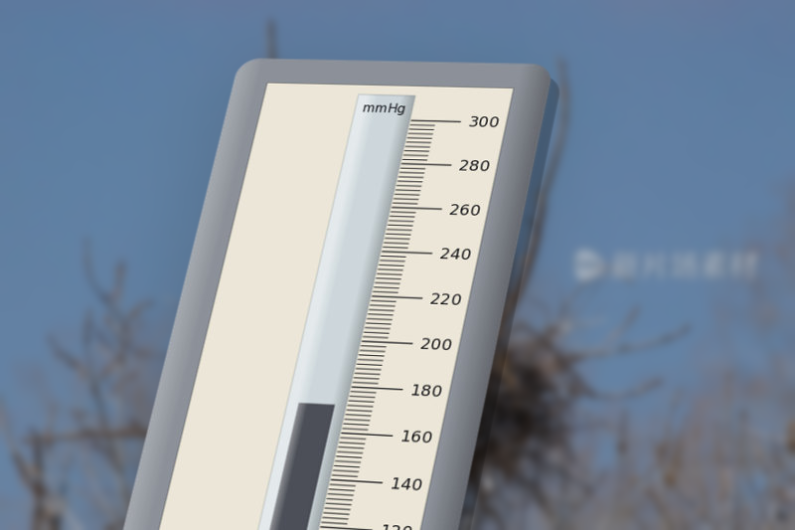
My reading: 172,mmHg
